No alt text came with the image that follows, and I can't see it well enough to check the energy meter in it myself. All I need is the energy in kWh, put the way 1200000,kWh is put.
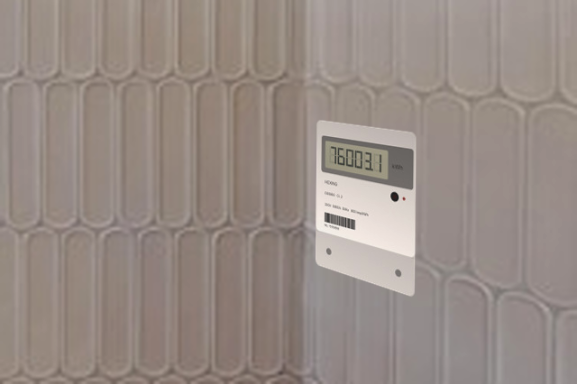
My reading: 76003.1,kWh
